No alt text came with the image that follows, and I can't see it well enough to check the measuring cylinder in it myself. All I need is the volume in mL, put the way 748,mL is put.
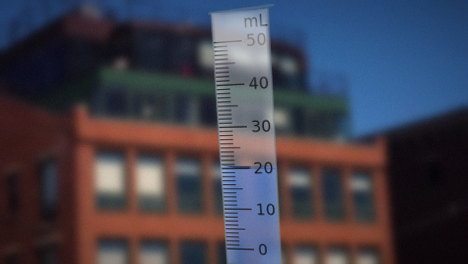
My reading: 20,mL
